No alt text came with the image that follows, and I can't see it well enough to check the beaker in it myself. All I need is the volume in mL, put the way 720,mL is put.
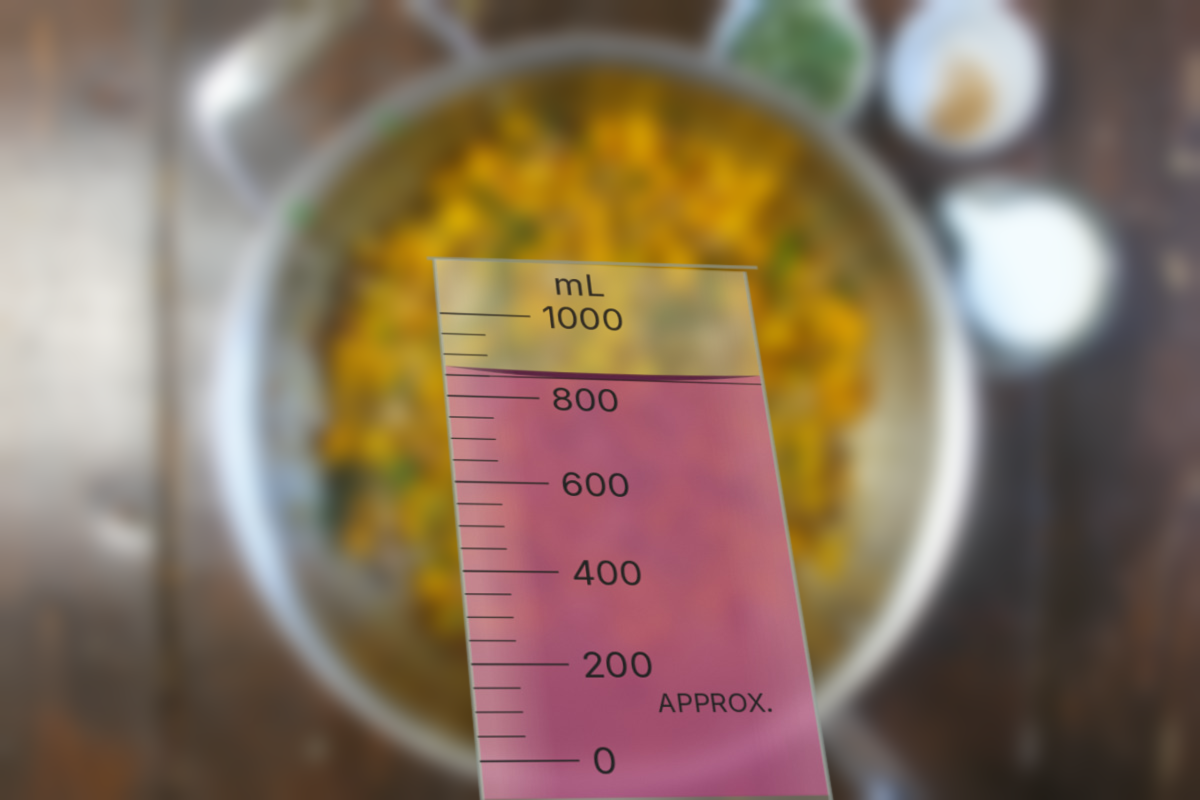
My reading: 850,mL
